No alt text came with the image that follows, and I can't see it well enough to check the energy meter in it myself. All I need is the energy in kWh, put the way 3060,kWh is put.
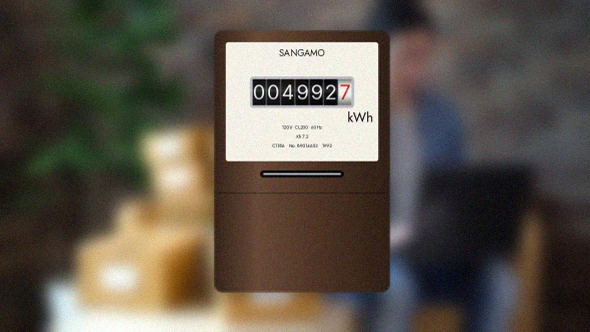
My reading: 4992.7,kWh
